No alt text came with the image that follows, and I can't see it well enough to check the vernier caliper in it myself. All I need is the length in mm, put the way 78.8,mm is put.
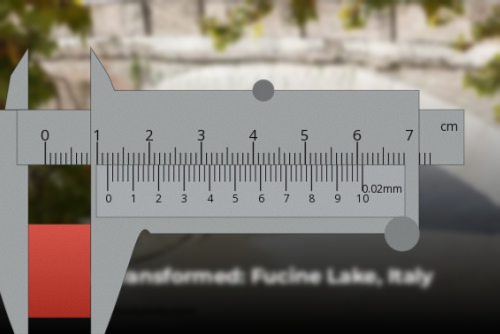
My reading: 12.0,mm
